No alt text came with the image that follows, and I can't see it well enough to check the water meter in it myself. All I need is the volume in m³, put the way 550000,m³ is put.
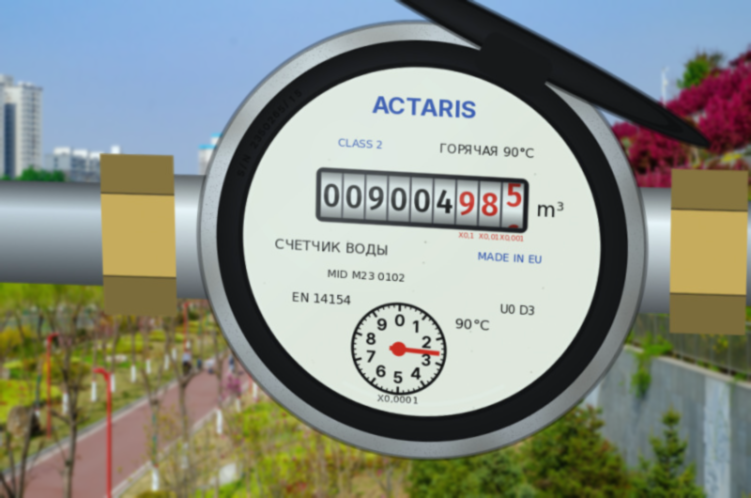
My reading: 9004.9852,m³
